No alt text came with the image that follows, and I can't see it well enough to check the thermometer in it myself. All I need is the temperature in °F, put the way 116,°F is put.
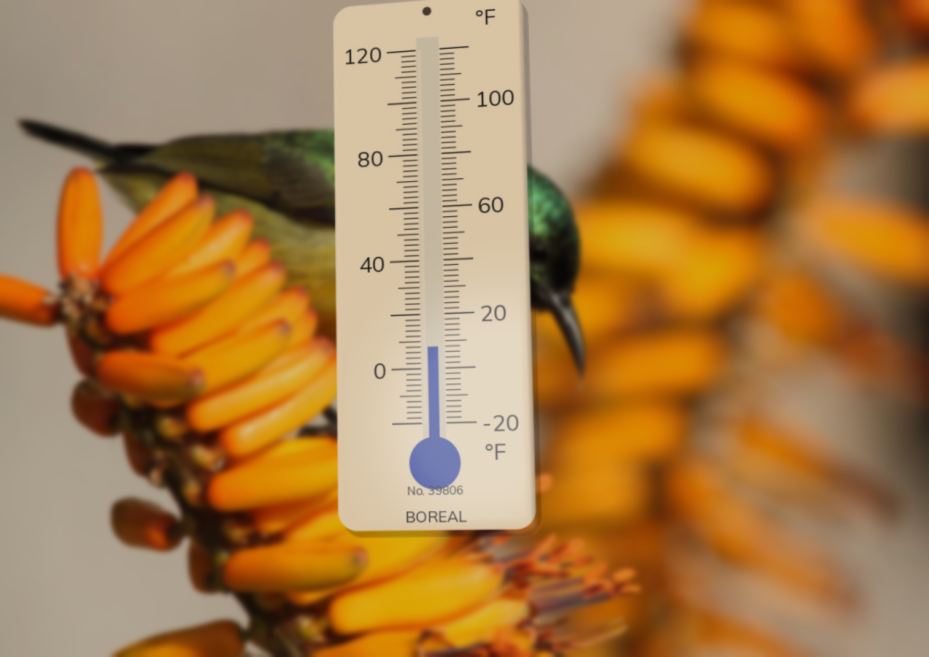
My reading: 8,°F
